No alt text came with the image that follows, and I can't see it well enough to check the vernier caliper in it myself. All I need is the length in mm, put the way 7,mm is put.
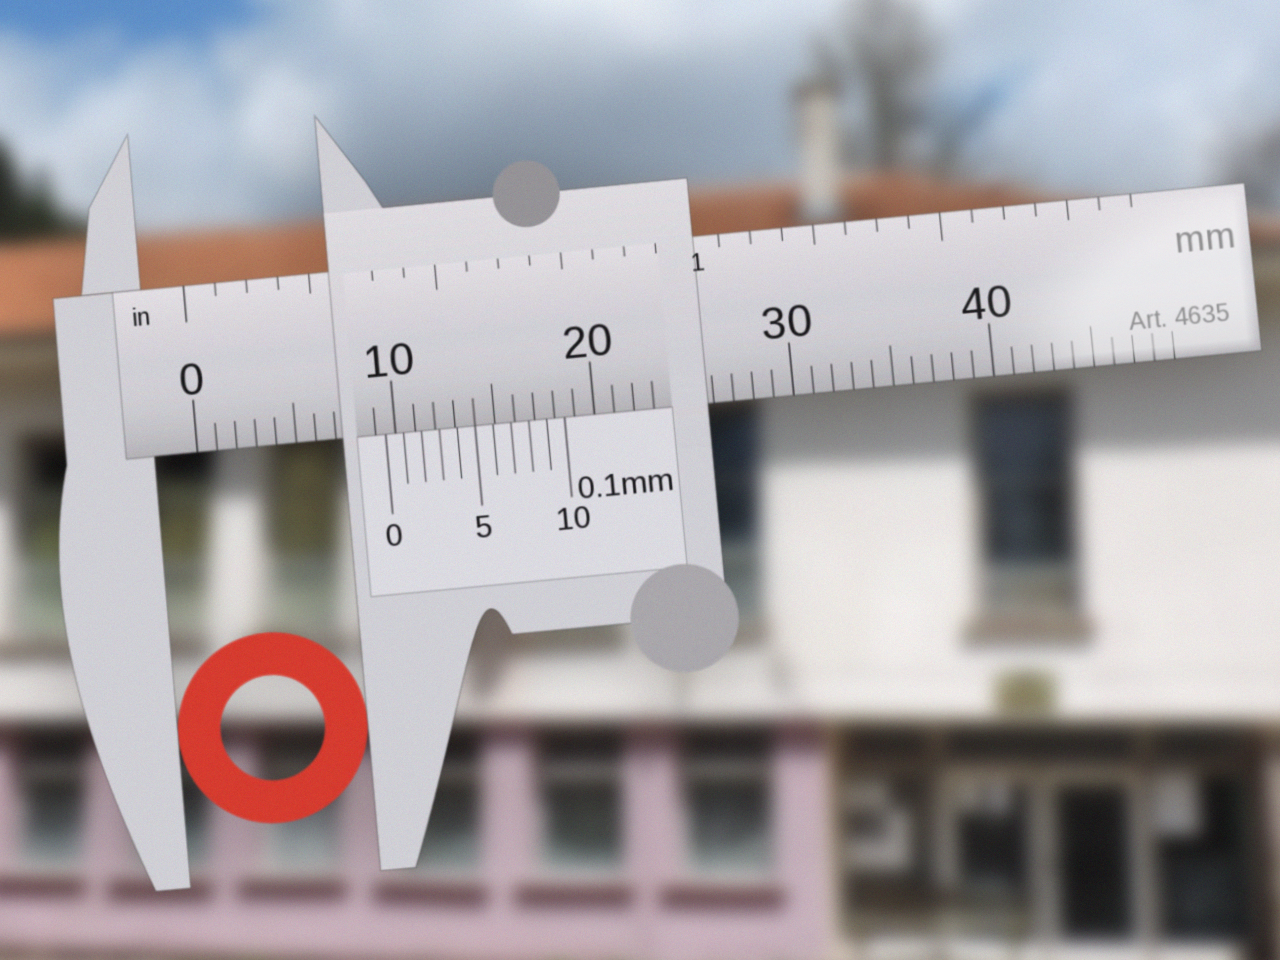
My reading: 9.5,mm
